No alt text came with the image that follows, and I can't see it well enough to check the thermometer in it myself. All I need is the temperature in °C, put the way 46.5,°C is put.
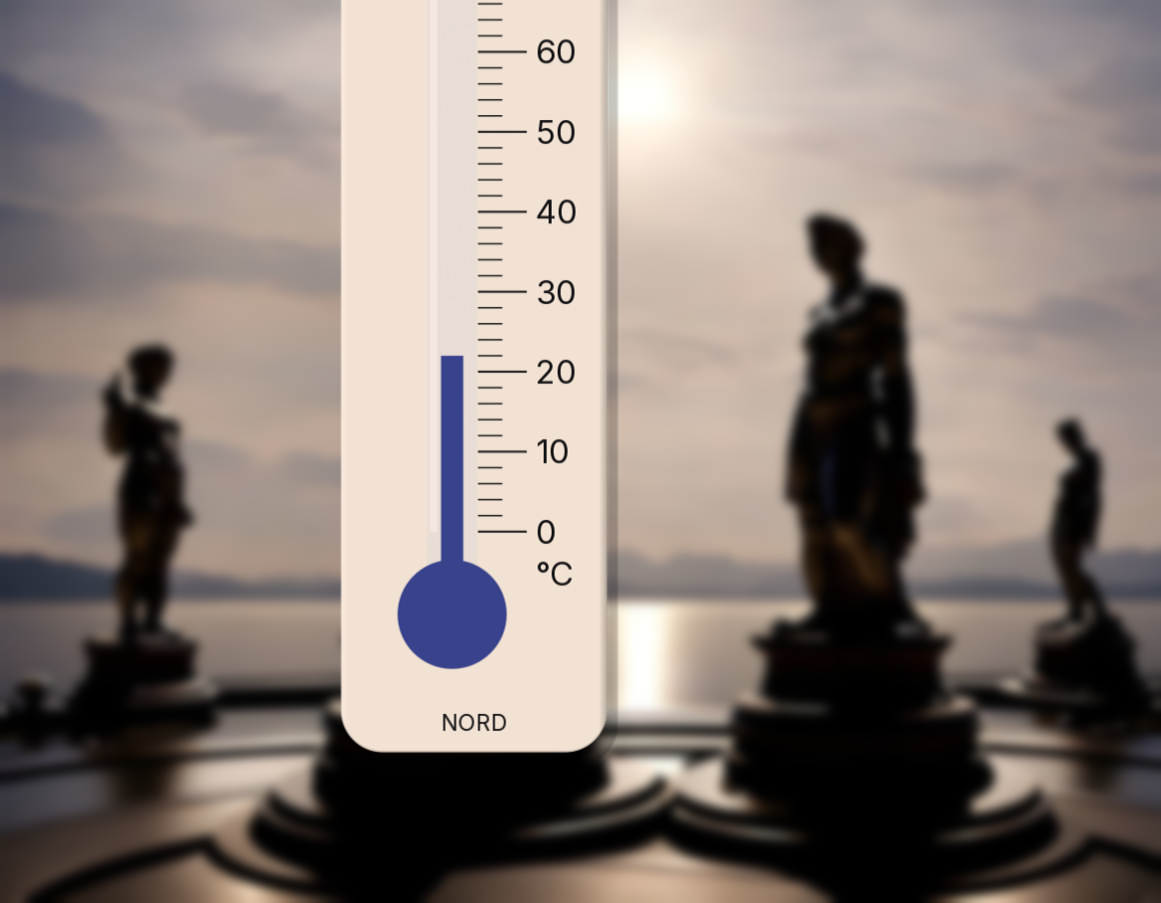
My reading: 22,°C
